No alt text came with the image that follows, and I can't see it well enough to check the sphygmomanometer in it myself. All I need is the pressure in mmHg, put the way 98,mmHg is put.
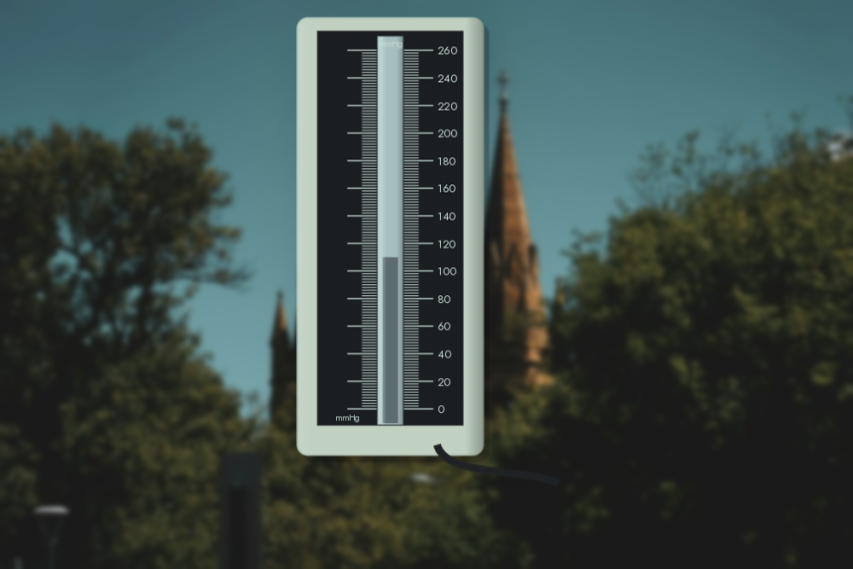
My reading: 110,mmHg
